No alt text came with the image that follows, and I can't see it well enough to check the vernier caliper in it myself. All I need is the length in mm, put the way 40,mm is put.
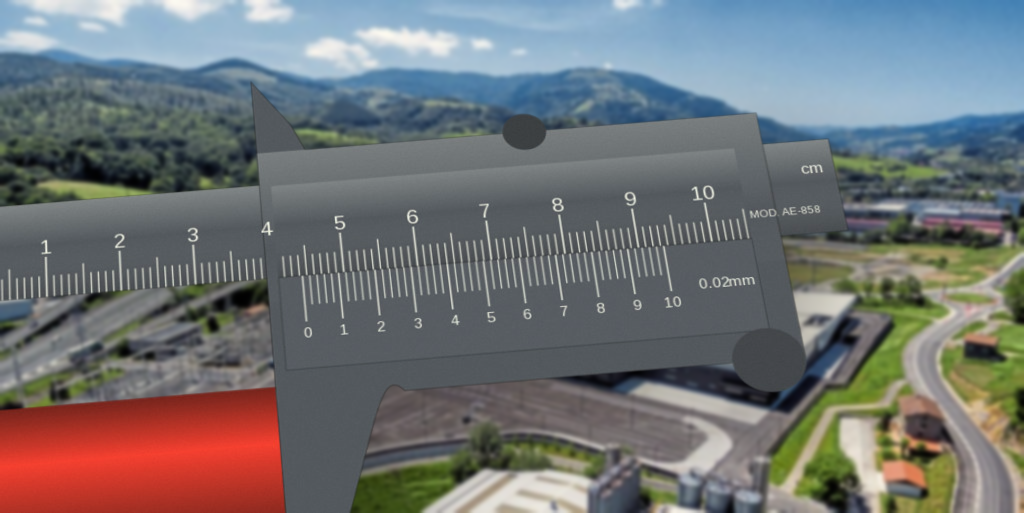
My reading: 44.4,mm
